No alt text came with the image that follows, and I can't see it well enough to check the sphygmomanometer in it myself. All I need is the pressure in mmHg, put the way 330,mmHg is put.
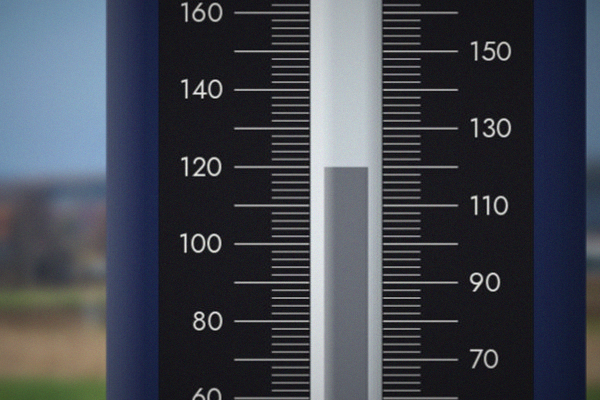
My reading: 120,mmHg
